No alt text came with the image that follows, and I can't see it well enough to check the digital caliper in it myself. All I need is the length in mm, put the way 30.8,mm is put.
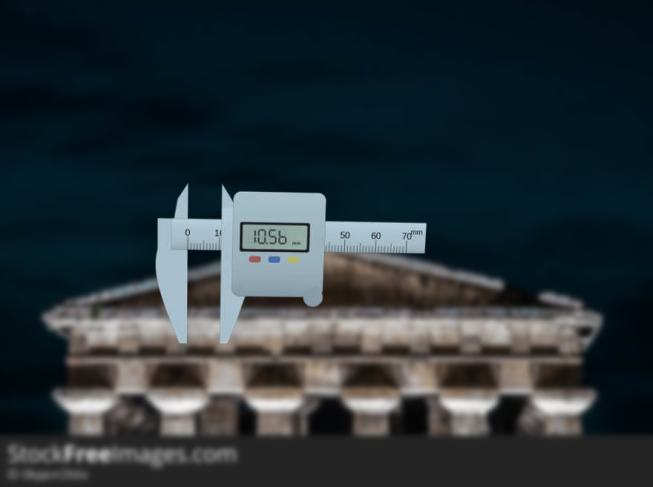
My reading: 10.56,mm
